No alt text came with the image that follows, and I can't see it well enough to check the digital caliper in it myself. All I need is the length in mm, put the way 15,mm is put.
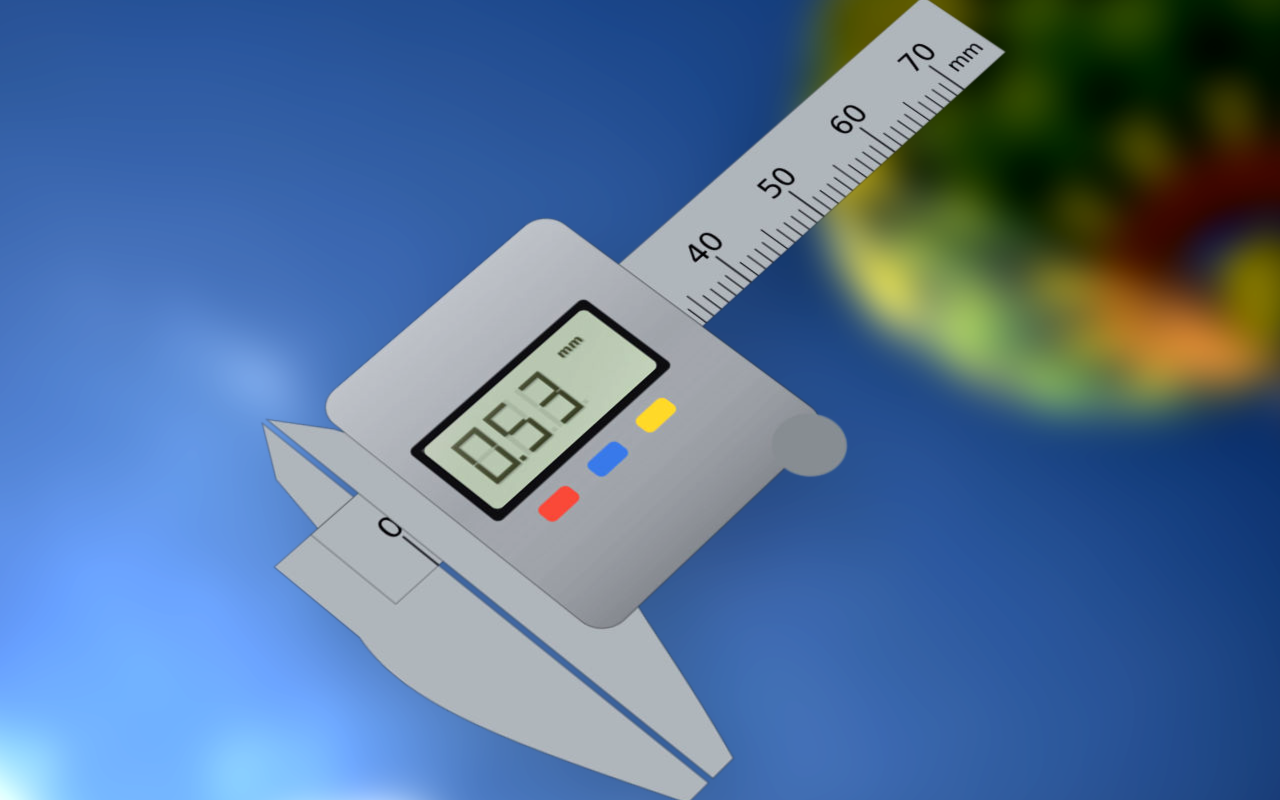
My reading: 0.53,mm
